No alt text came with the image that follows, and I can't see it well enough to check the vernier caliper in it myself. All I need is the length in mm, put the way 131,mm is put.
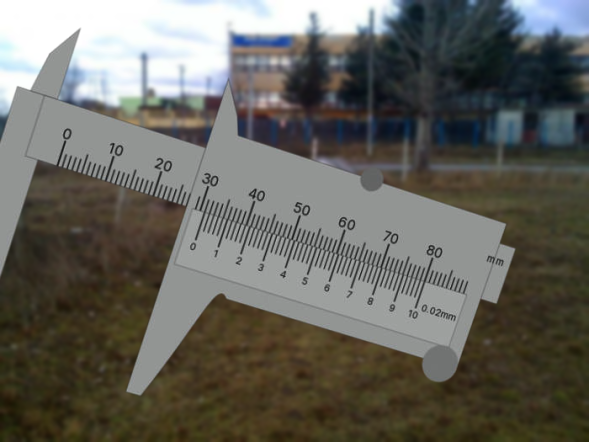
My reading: 31.0,mm
